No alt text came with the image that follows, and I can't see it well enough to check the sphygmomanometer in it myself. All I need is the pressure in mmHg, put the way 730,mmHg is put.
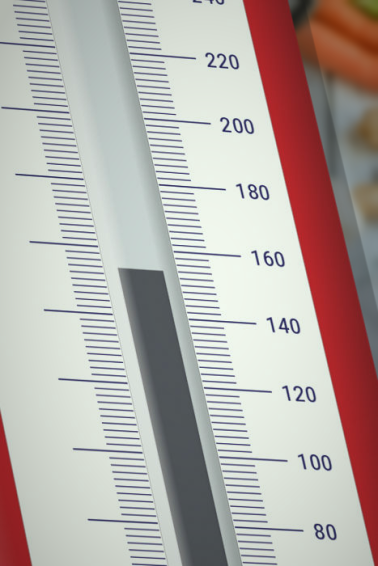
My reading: 154,mmHg
